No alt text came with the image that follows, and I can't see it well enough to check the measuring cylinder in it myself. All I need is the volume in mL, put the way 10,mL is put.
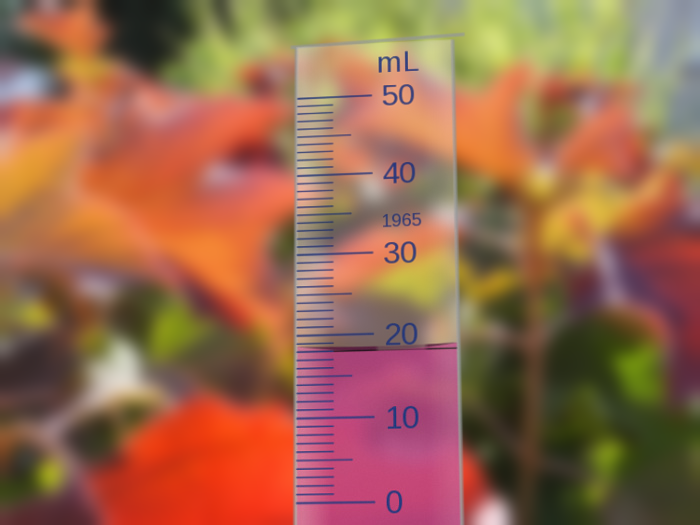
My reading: 18,mL
